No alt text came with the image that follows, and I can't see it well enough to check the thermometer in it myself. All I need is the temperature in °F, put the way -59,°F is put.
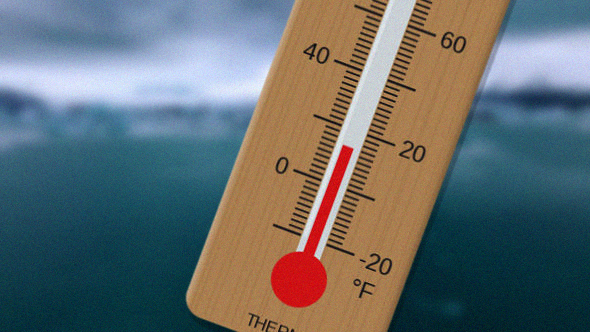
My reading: 14,°F
